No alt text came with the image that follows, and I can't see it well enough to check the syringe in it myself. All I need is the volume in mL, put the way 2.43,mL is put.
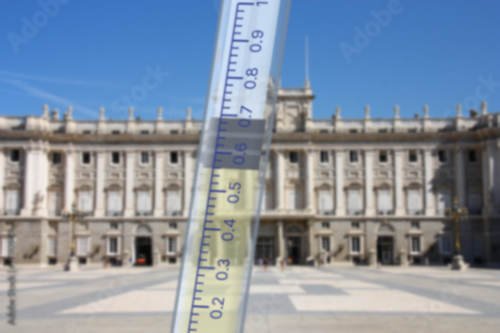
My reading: 0.56,mL
